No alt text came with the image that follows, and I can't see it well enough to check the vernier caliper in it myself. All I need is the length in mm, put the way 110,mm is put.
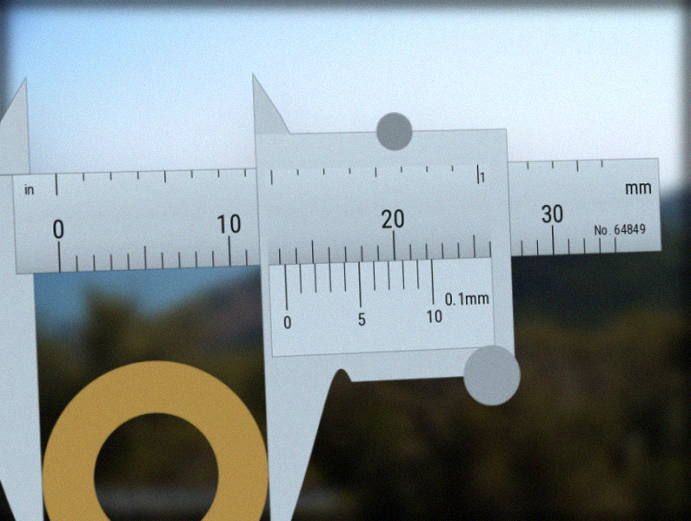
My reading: 13.3,mm
